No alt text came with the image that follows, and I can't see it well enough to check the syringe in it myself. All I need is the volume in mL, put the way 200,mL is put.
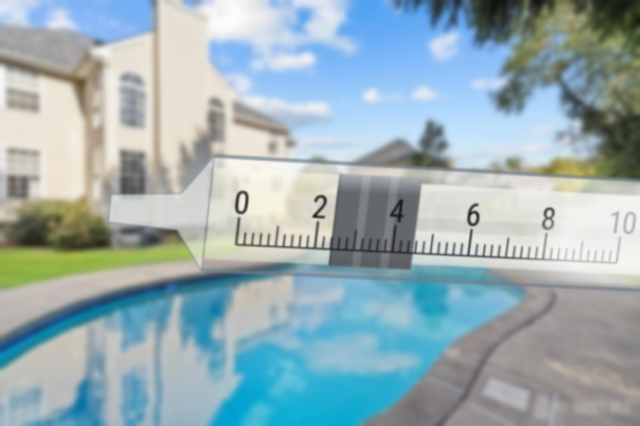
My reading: 2.4,mL
